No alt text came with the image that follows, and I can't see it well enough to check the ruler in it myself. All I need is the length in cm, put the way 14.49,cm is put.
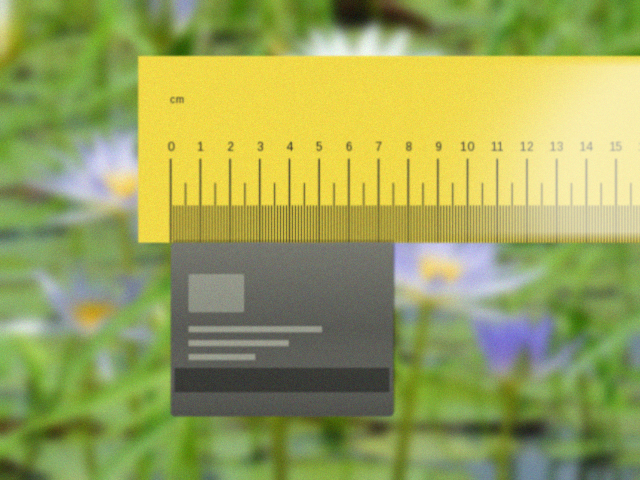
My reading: 7.5,cm
